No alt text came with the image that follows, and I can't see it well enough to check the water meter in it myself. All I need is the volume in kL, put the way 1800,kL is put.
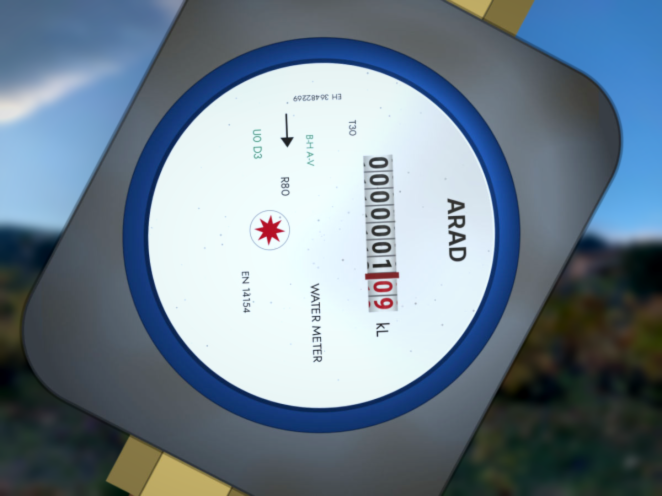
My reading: 1.09,kL
